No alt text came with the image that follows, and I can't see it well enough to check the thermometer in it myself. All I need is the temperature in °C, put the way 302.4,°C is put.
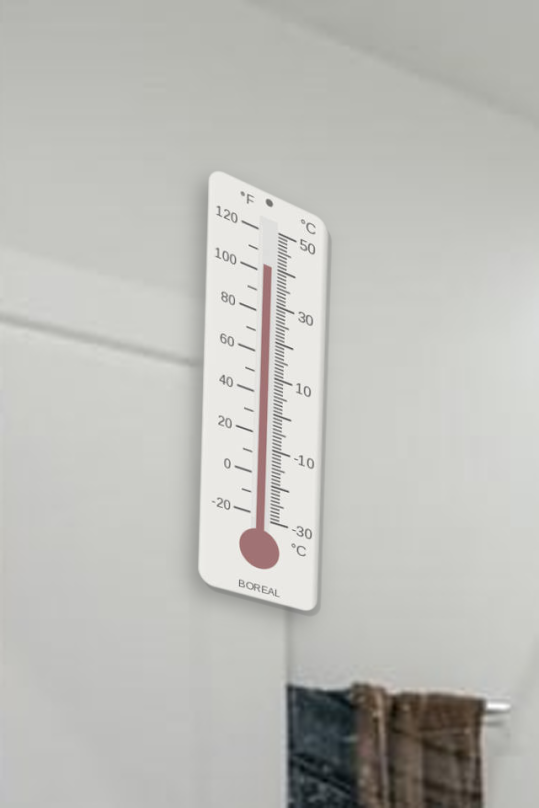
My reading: 40,°C
